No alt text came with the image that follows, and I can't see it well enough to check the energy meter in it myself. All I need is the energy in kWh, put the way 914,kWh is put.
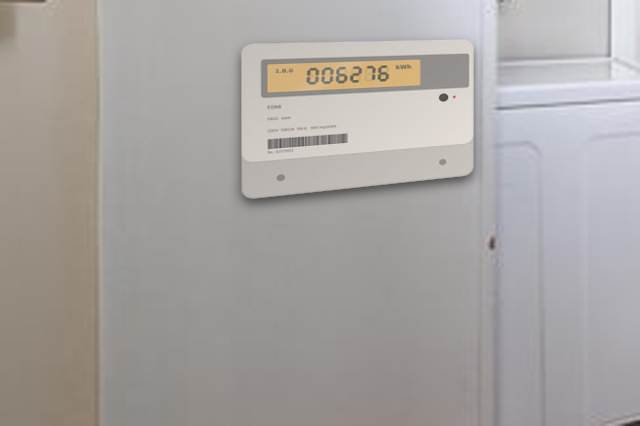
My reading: 6276,kWh
